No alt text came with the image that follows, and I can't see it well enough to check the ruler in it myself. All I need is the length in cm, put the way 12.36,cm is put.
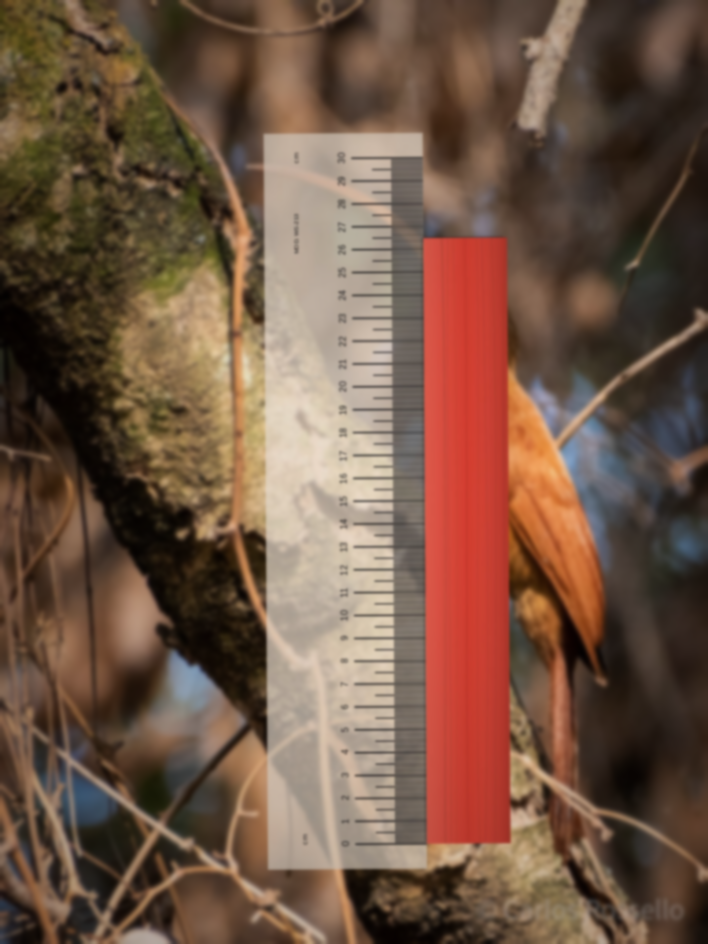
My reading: 26.5,cm
